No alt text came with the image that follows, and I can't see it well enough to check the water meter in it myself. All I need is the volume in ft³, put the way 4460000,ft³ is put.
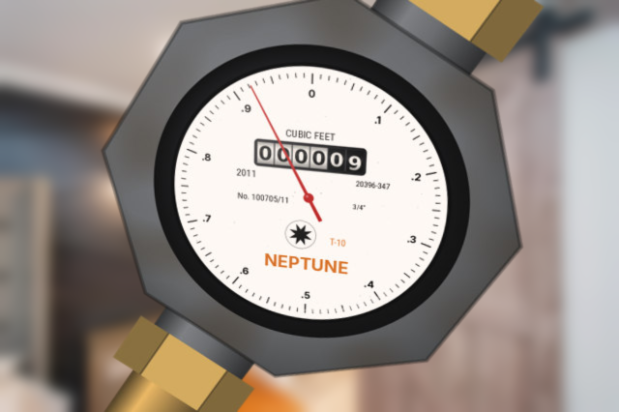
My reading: 8.92,ft³
